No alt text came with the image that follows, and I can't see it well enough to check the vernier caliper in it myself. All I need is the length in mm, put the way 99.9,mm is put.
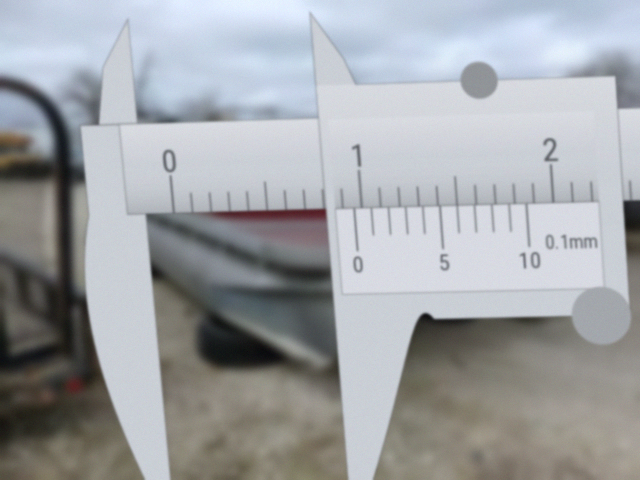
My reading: 9.6,mm
